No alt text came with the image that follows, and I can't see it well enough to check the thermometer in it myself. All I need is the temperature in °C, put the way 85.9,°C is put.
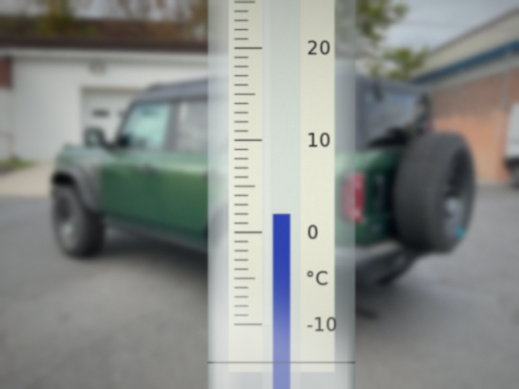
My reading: 2,°C
